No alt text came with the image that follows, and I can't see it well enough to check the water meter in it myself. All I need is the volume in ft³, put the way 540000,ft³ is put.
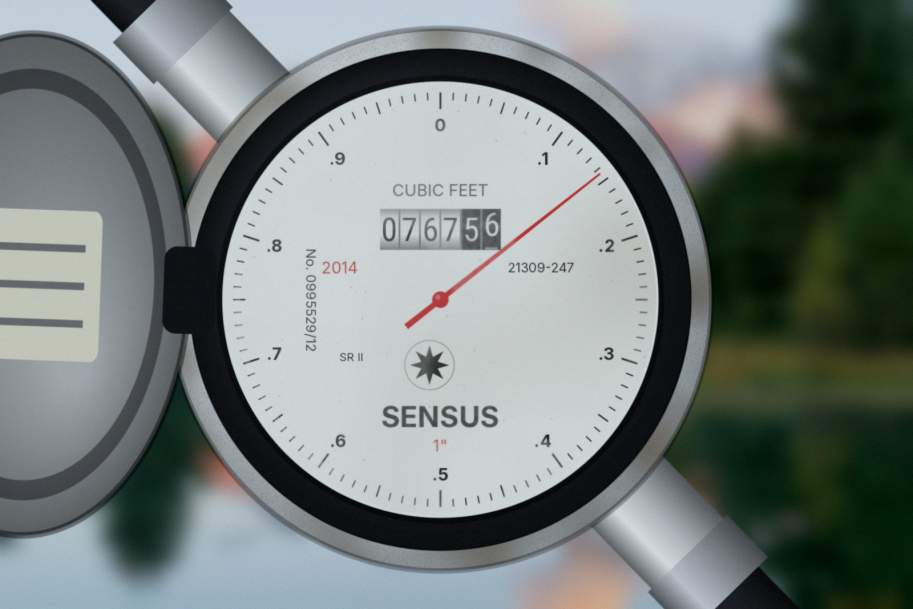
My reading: 76756.14,ft³
